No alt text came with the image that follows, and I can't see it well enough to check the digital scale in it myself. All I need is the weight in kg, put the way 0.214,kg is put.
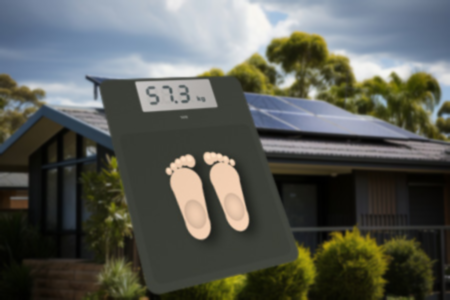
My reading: 57.3,kg
